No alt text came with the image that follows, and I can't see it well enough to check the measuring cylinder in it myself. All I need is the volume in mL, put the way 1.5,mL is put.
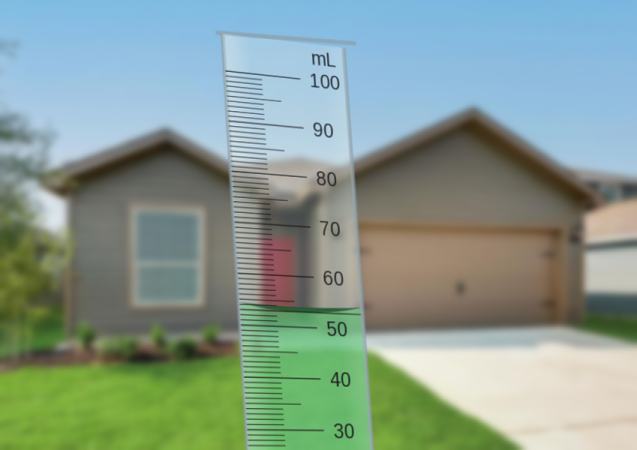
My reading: 53,mL
